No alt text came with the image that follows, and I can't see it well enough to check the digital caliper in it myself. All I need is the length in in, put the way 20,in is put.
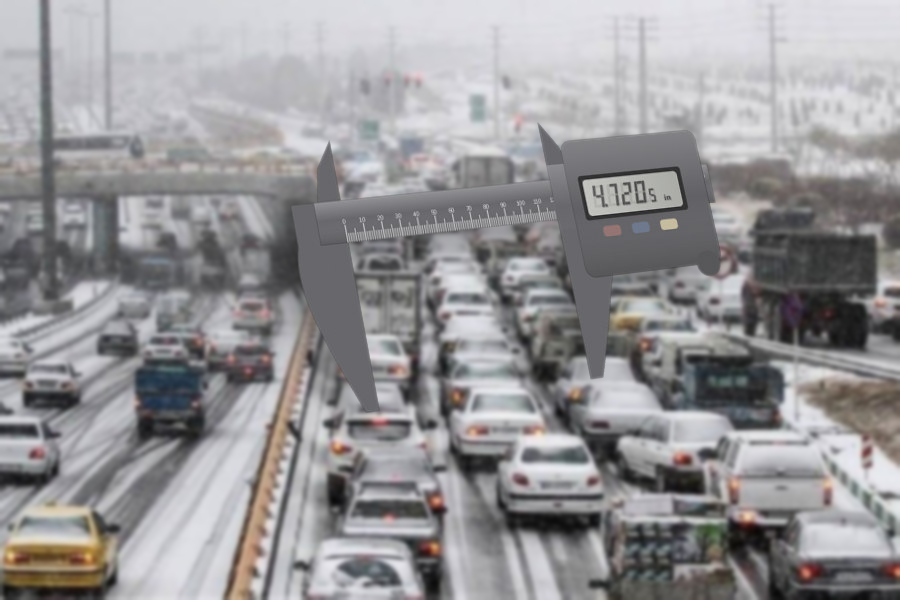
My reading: 4.7205,in
